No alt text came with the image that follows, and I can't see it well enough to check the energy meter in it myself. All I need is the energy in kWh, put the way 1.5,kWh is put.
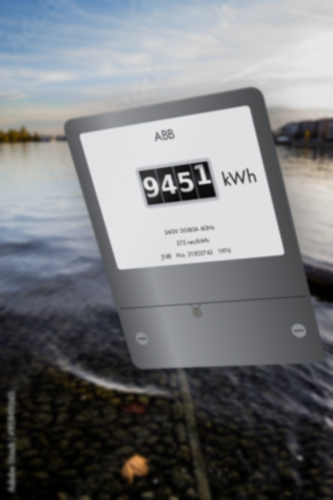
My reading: 9451,kWh
